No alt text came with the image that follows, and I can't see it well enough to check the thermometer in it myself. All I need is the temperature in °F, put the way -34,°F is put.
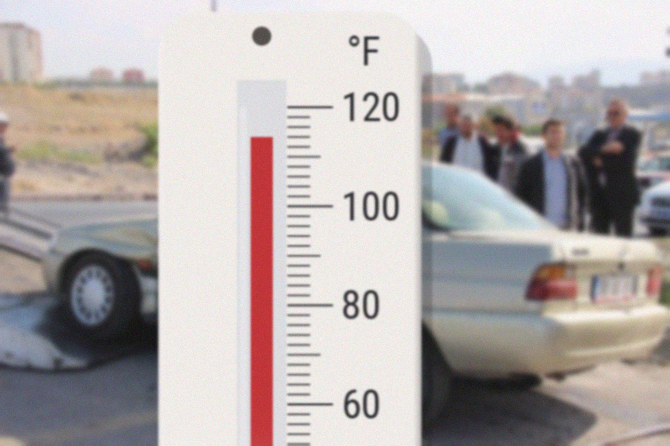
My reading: 114,°F
